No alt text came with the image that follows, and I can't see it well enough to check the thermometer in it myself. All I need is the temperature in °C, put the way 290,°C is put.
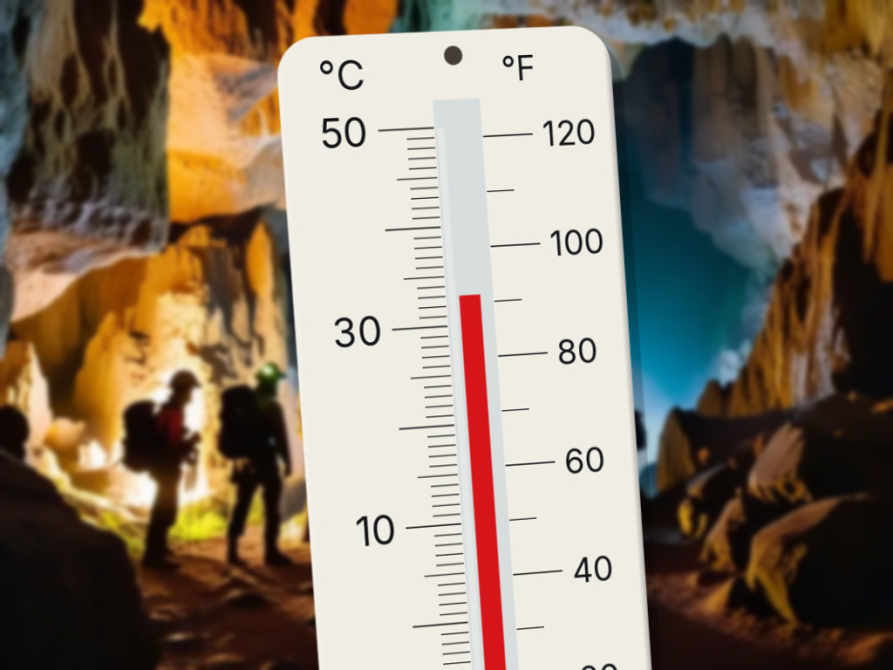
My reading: 33,°C
